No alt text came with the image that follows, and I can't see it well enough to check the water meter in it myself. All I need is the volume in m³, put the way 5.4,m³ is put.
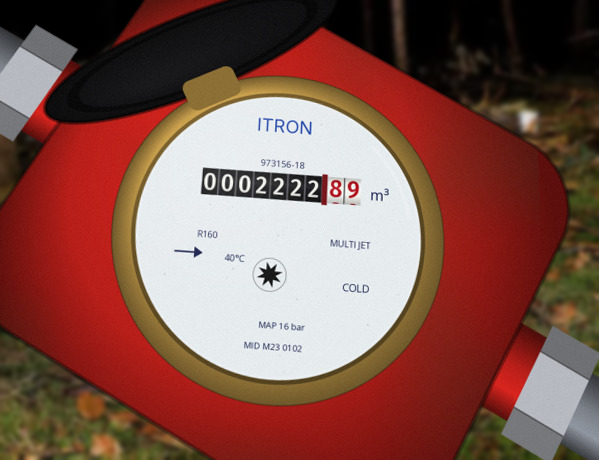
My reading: 2222.89,m³
